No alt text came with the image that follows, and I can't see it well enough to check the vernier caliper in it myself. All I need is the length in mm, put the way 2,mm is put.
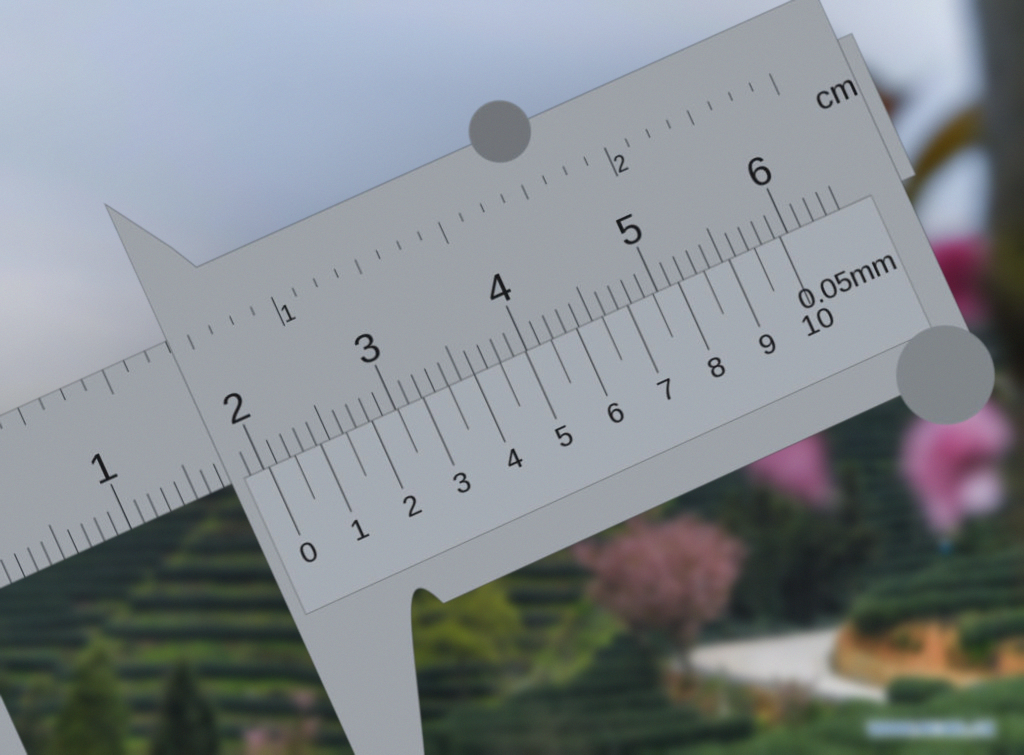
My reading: 20.4,mm
